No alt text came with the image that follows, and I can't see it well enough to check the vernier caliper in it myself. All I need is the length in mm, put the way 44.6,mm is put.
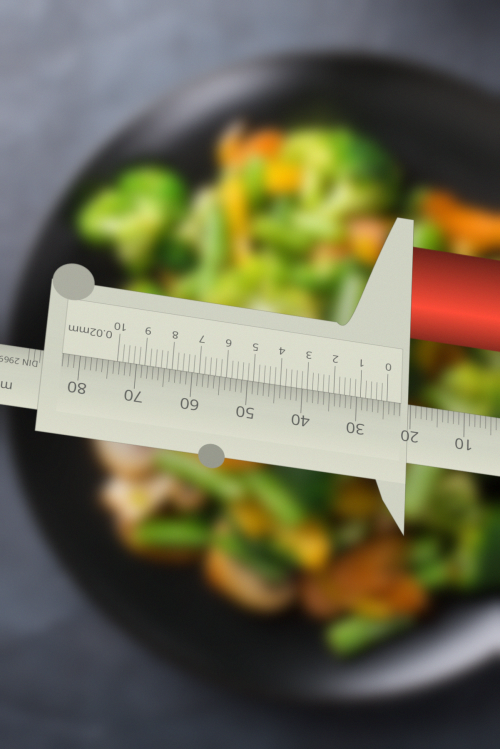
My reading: 24.4,mm
